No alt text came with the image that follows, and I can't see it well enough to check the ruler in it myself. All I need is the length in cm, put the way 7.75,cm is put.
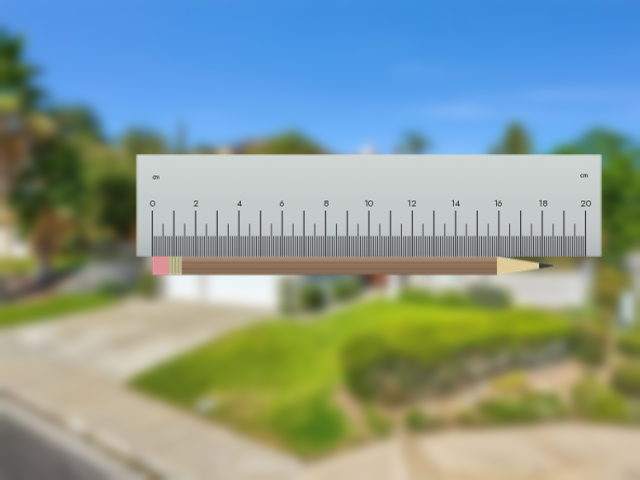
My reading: 18.5,cm
